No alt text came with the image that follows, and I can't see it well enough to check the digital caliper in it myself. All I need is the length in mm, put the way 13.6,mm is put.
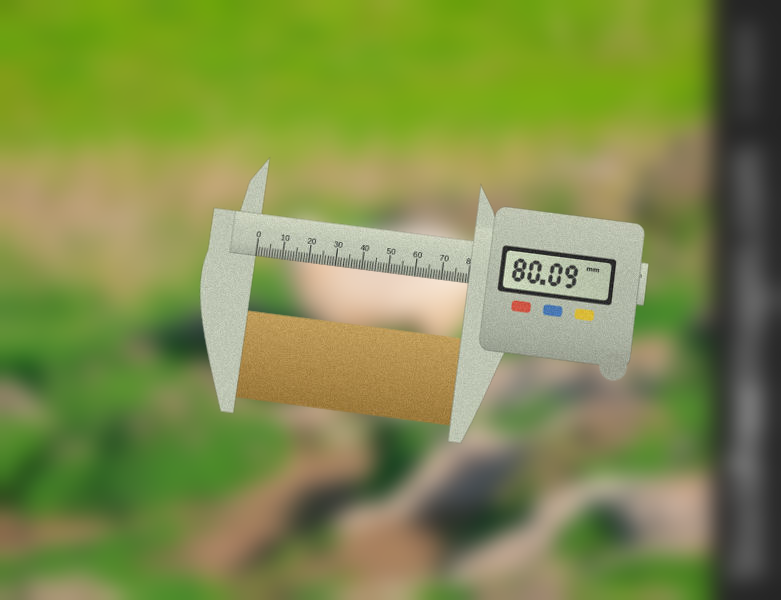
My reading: 80.09,mm
